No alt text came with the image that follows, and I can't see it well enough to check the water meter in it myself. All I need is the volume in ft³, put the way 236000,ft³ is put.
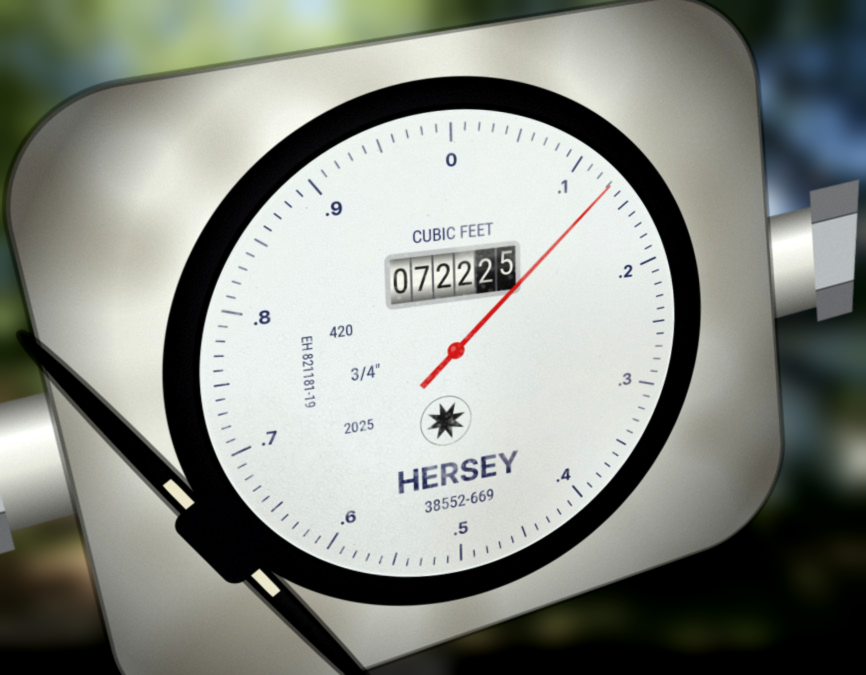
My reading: 72225.13,ft³
